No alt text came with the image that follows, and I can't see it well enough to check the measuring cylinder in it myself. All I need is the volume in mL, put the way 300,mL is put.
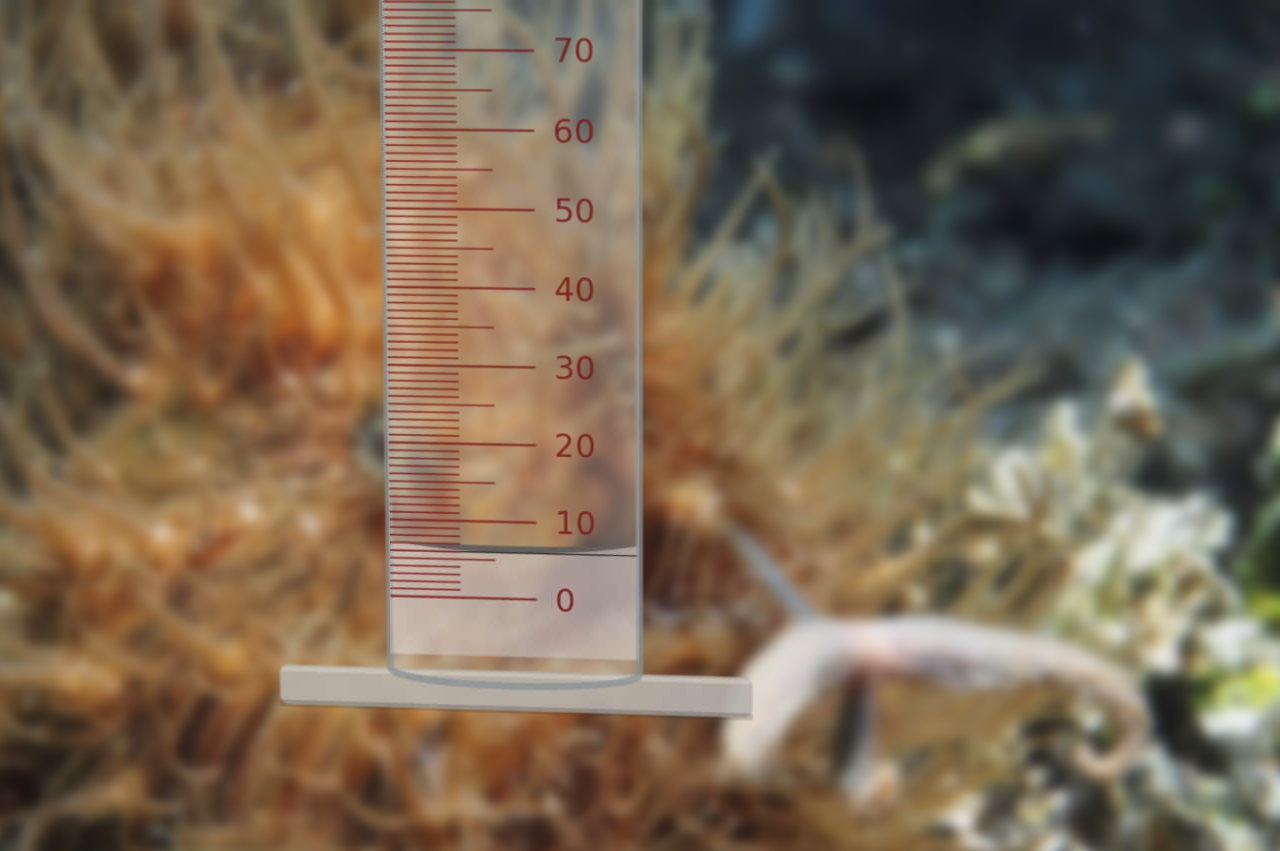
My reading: 6,mL
